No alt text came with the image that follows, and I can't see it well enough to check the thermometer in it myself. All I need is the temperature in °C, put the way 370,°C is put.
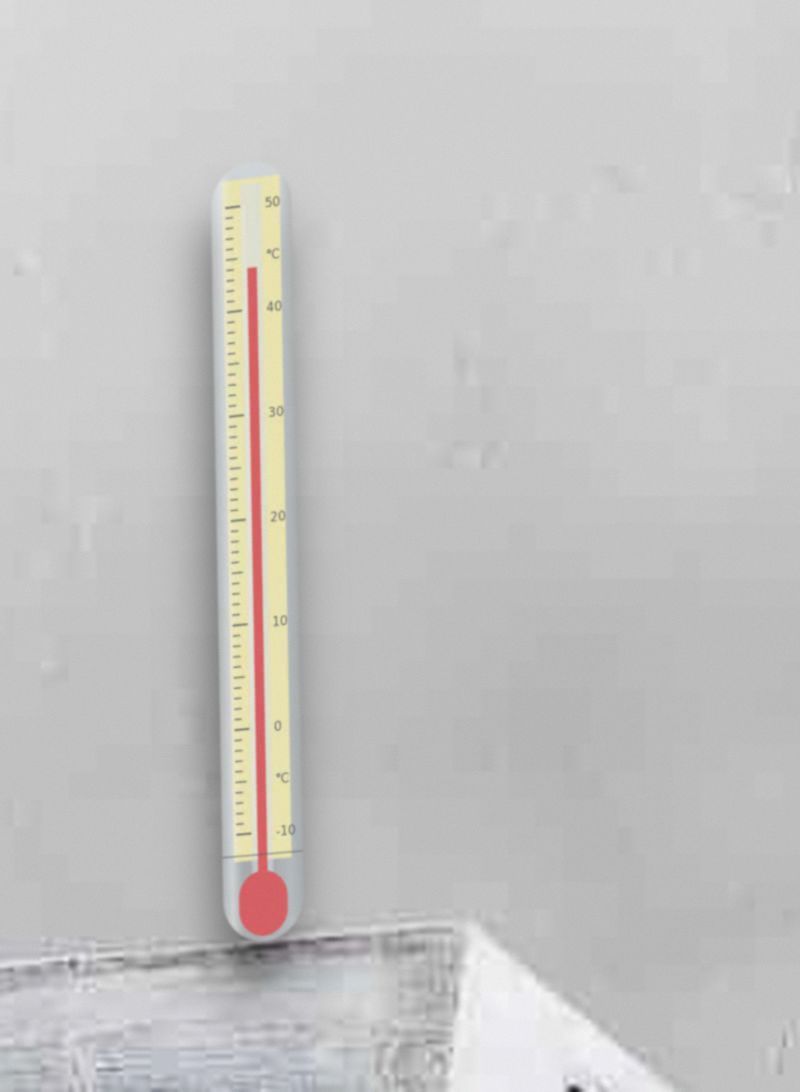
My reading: 44,°C
